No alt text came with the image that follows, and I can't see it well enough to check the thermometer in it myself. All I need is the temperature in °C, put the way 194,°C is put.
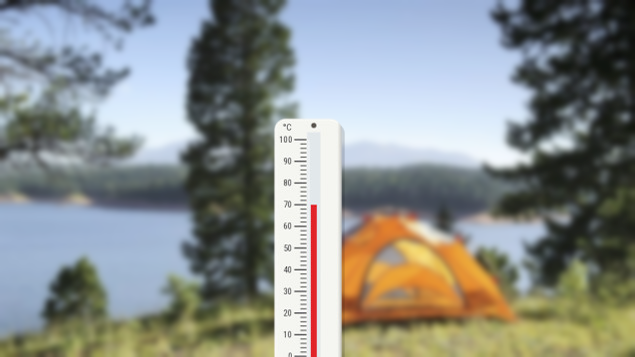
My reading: 70,°C
